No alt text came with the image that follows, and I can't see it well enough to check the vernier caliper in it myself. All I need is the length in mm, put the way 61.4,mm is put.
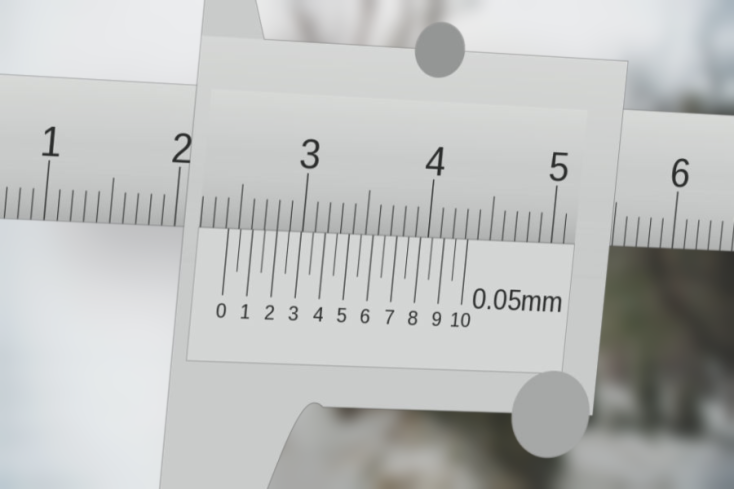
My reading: 24.2,mm
